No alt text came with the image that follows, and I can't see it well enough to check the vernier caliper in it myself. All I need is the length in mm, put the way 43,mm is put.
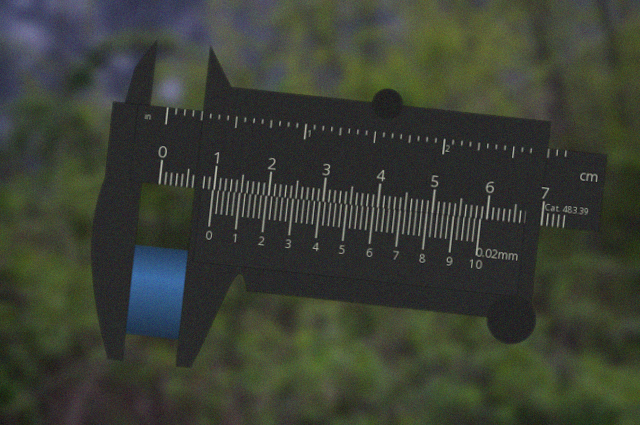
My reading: 9.8,mm
